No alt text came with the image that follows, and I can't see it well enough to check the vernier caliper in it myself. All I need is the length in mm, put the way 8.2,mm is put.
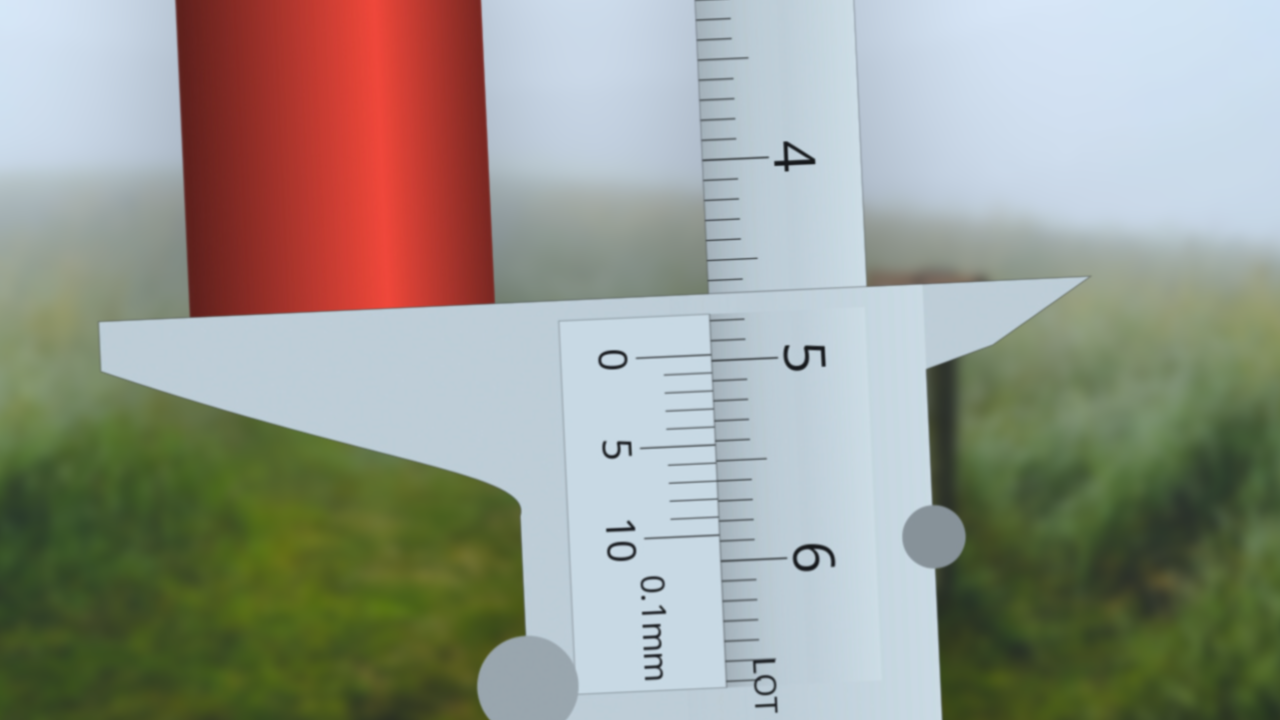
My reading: 49.7,mm
